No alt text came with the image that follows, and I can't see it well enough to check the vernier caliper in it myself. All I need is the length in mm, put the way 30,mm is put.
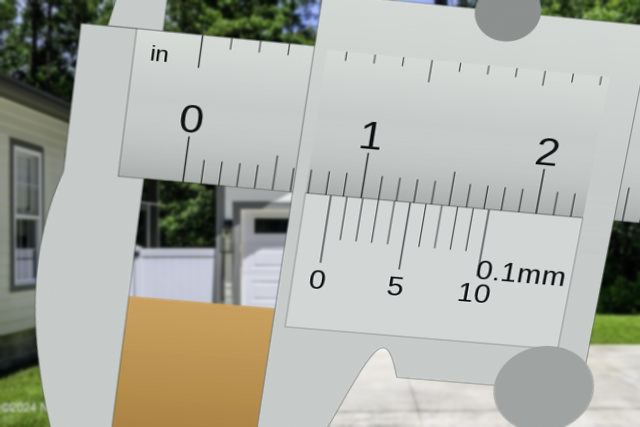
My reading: 8.3,mm
